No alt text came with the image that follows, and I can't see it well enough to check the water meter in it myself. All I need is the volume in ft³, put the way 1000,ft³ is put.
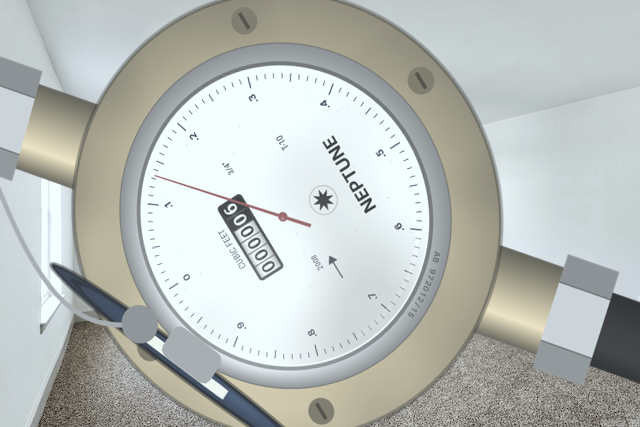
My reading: 6.13,ft³
